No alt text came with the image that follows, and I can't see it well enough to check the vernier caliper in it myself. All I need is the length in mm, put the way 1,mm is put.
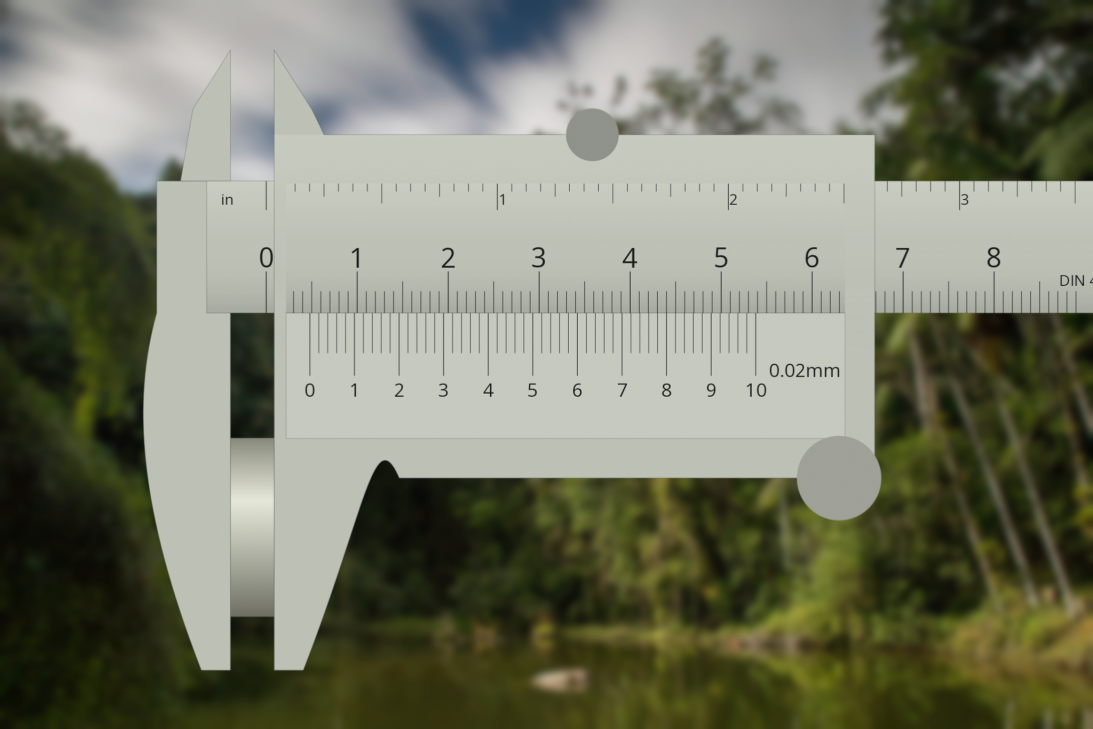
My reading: 4.8,mm
